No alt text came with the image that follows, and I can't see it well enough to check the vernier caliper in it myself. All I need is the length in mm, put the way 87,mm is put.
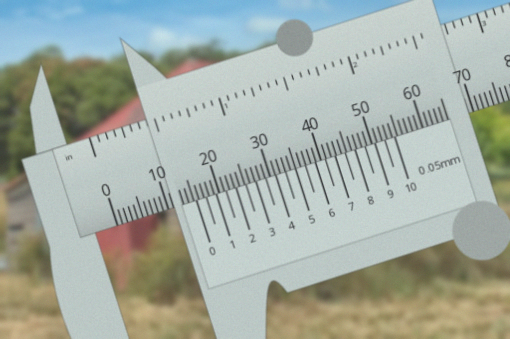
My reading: 15.5,mm
